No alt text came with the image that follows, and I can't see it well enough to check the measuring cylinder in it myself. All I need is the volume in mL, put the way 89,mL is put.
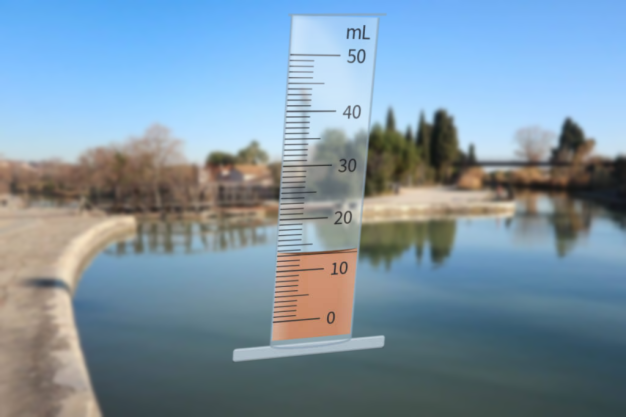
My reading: 13,mL
